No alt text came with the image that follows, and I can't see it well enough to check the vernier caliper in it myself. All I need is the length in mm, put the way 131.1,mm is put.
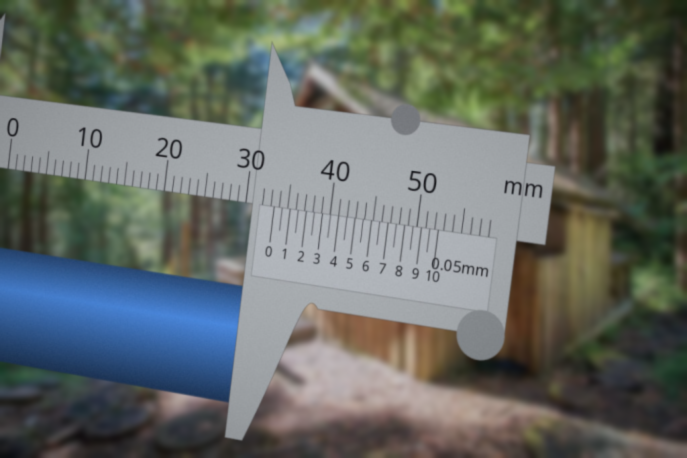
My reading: 33.4,mm
